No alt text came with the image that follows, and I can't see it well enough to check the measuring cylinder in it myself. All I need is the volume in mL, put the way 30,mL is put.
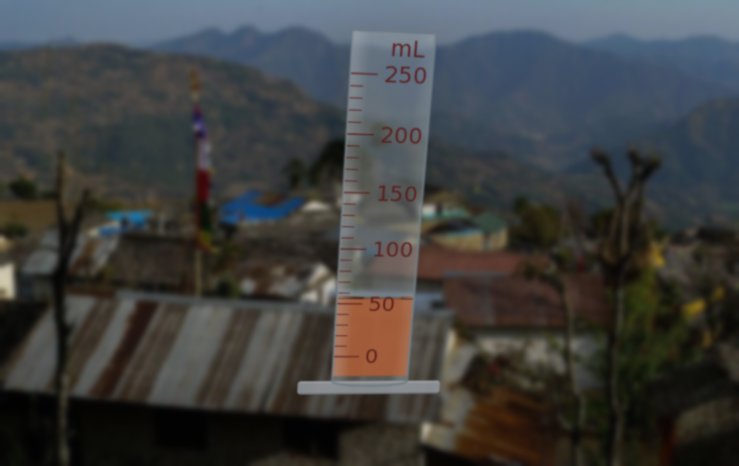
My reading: 55,mL
